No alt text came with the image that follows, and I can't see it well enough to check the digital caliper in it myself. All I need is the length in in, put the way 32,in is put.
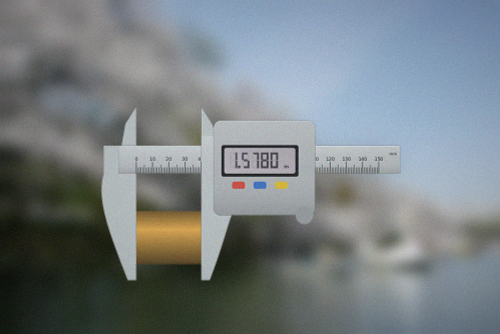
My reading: 1.5780,in
